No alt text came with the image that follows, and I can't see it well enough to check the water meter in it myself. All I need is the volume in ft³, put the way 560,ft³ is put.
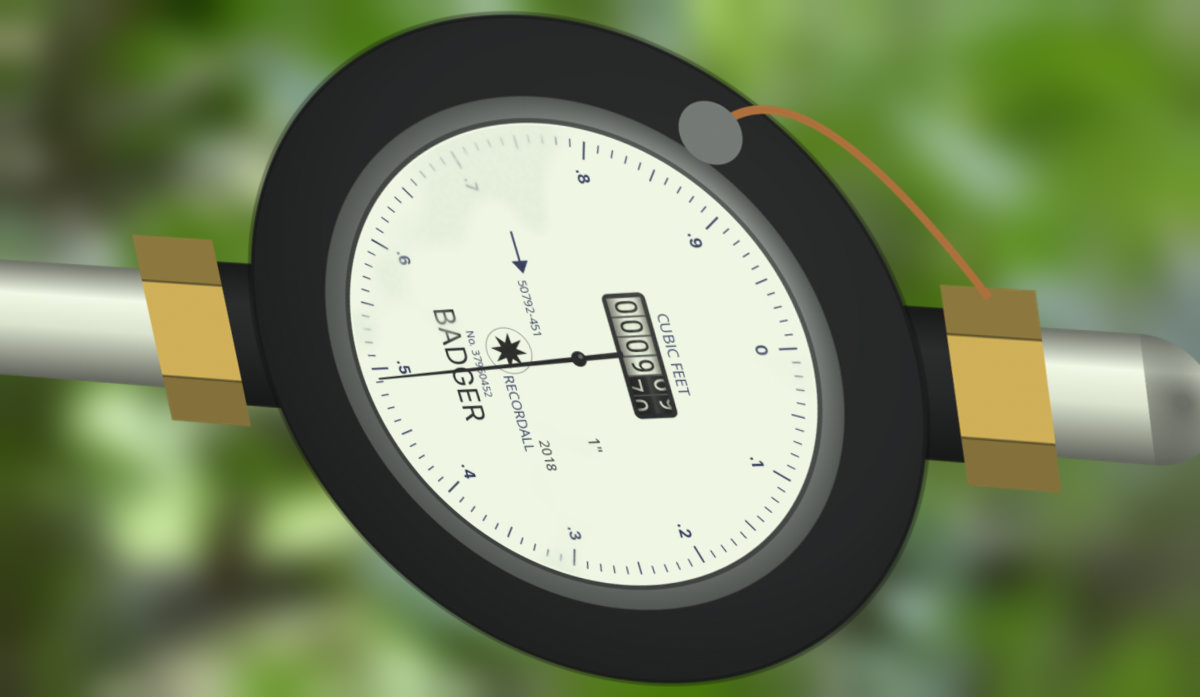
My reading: 969.49,ft³
